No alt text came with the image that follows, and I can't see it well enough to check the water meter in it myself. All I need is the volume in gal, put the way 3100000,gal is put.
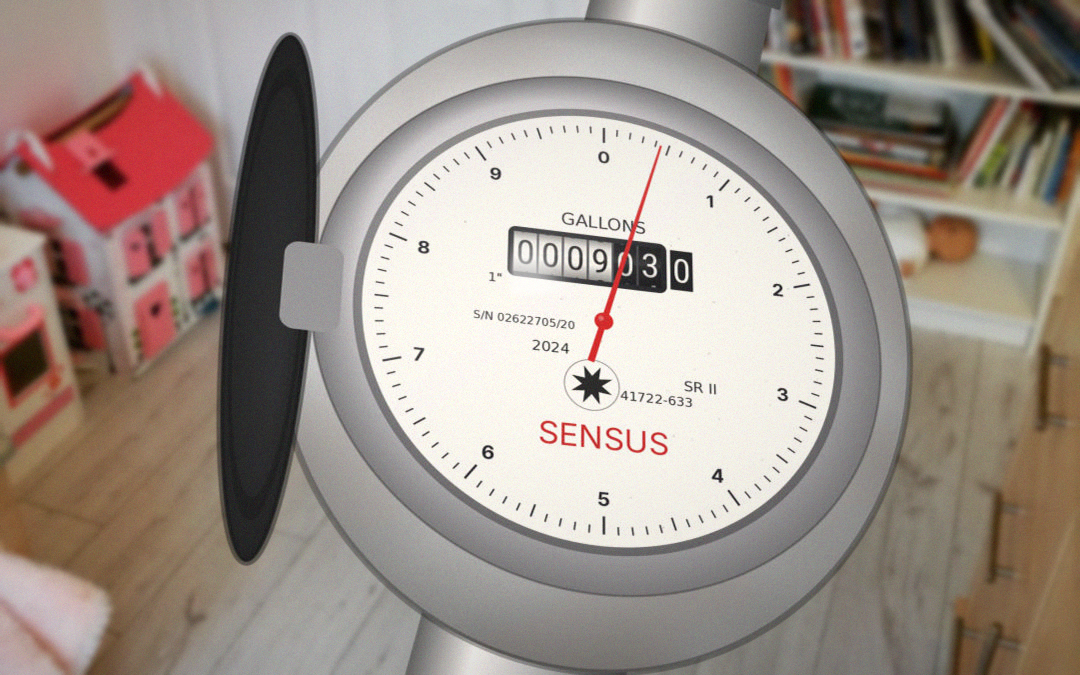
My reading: 9030.4,gal
